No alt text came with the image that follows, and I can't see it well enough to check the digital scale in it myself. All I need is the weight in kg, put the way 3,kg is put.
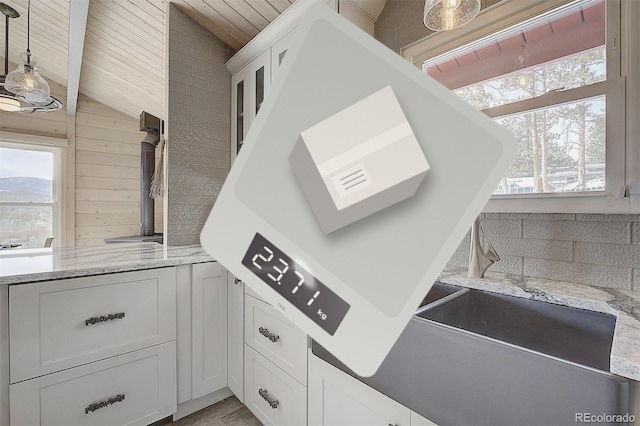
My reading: 23.71,kg
